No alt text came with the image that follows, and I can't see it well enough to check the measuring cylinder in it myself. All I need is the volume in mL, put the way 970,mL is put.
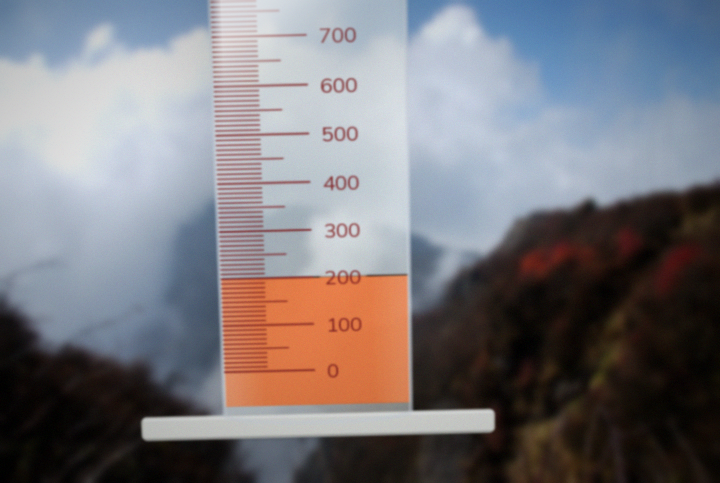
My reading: 200,mL
